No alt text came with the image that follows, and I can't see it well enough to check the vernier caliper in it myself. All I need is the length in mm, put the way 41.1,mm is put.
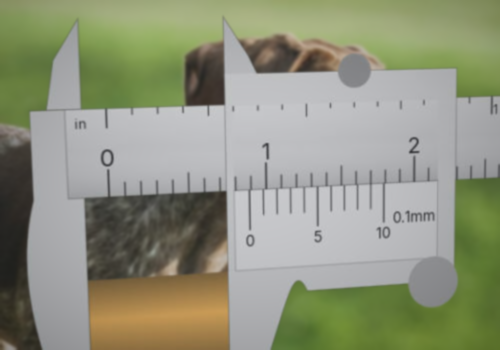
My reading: 8.9,mm
